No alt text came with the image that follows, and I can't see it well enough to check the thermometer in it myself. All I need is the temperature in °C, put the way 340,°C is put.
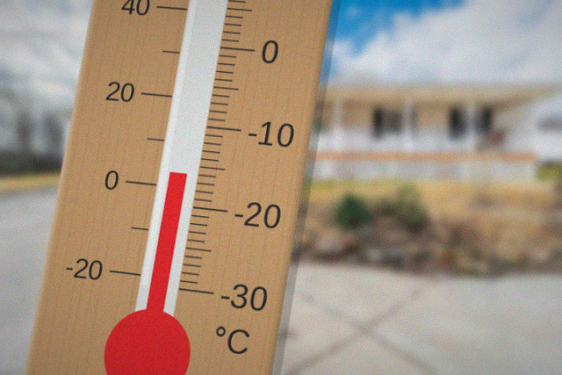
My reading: -16,°C
